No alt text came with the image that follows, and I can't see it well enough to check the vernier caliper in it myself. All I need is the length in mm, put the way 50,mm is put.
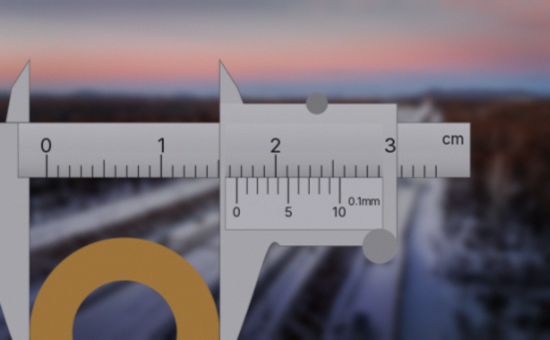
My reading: 16.6,mm
